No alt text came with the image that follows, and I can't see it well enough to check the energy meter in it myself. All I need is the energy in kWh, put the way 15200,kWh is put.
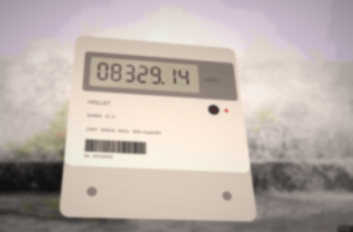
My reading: 8329.14,kWh
